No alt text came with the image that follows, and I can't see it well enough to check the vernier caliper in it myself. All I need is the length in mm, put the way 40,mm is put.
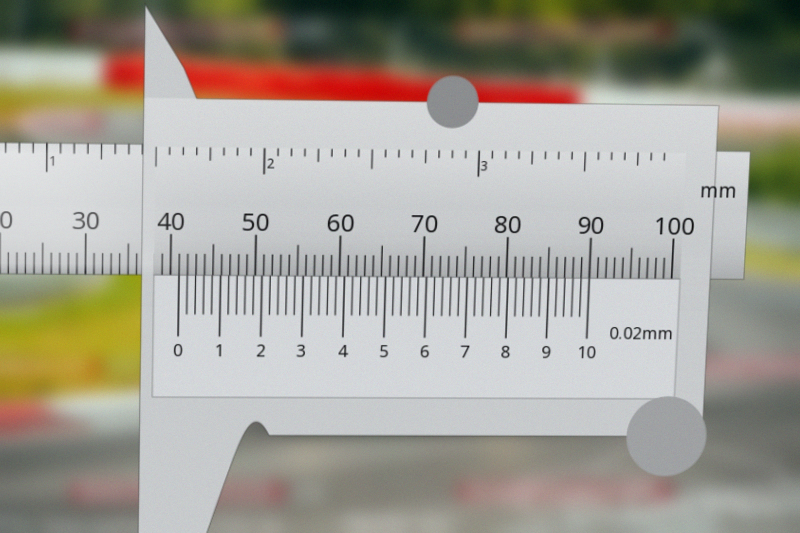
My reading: 41.0,mm
